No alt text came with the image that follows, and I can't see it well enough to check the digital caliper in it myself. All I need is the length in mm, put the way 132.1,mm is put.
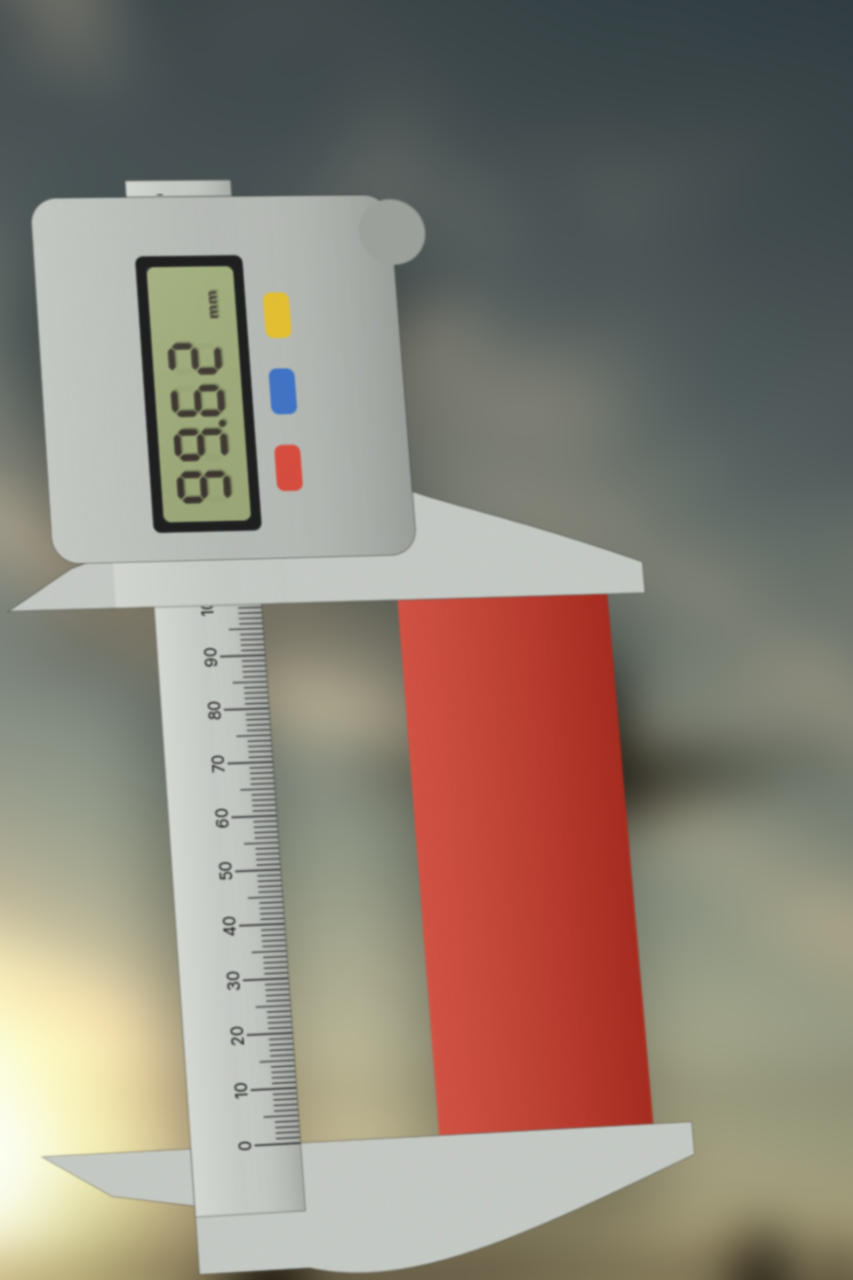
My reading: 99.62,mm
